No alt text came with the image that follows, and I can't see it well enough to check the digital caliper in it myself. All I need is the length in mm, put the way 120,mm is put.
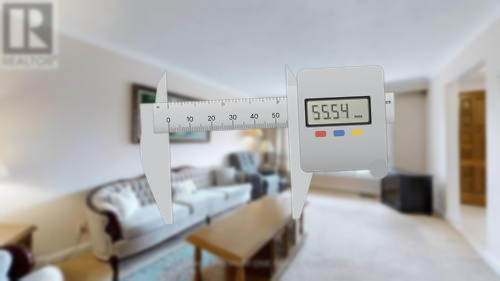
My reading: 55.54,mm
